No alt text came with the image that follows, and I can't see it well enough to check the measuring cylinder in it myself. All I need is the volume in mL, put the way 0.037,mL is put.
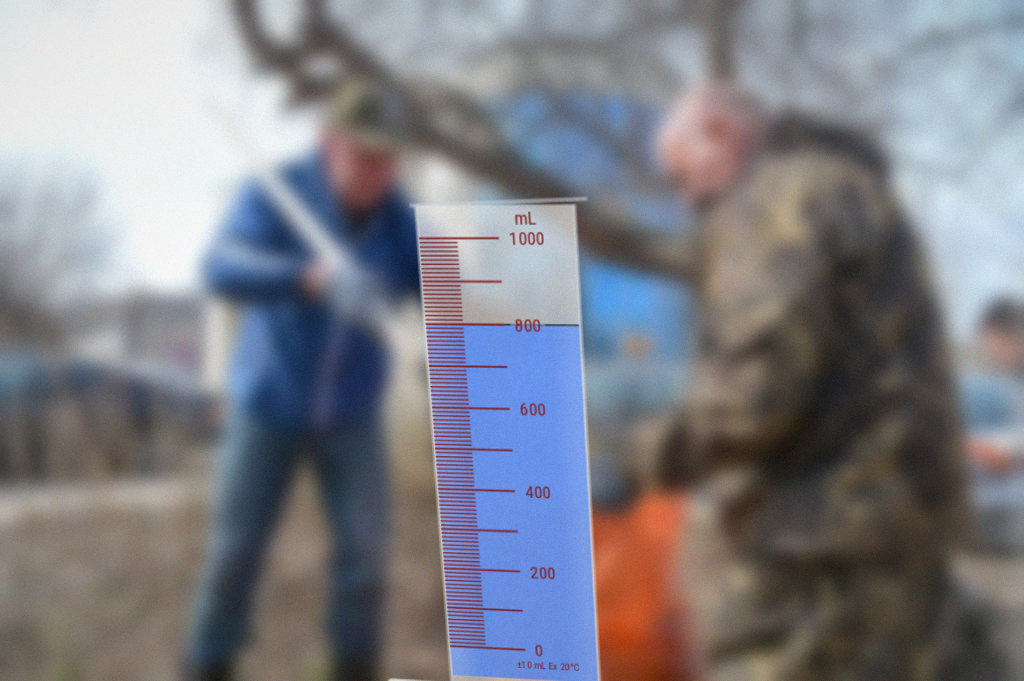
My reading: 800,mL
